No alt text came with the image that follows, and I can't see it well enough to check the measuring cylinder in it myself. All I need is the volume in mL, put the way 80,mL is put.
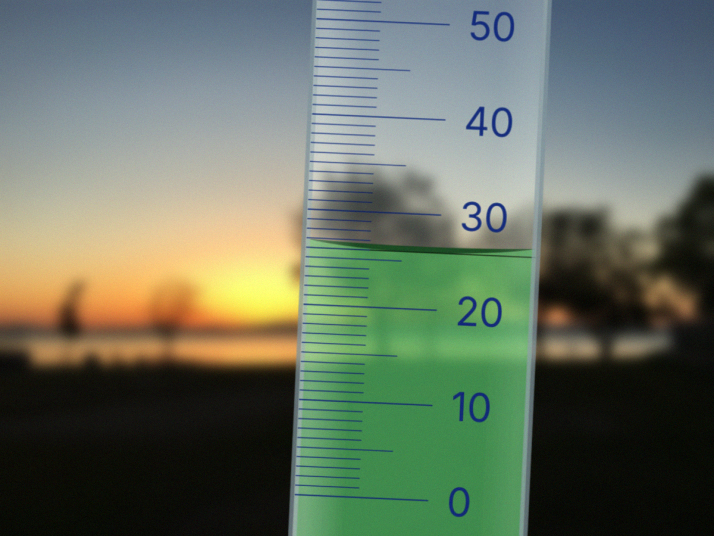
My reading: 26,mL
